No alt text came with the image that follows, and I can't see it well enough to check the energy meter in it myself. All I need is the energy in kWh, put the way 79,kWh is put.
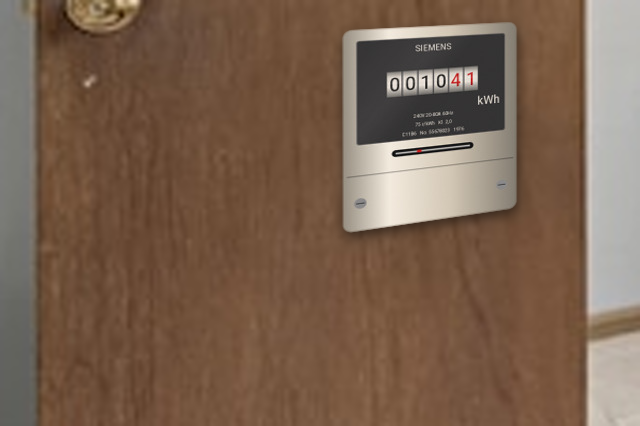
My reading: 10.41,kWh
